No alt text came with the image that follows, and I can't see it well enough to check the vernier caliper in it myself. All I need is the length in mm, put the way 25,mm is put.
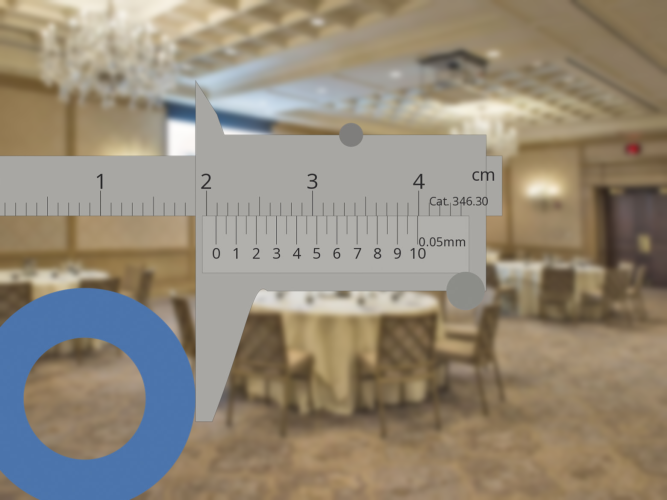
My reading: 20.9,mm
